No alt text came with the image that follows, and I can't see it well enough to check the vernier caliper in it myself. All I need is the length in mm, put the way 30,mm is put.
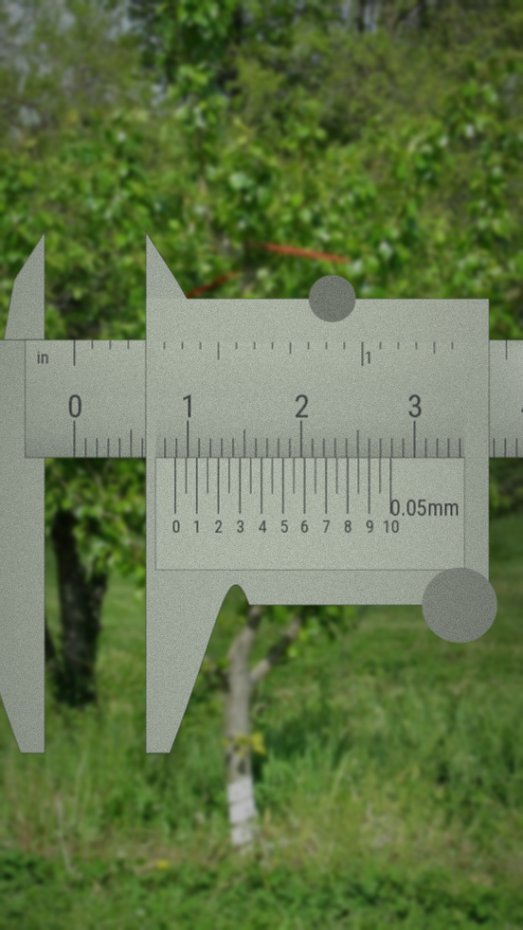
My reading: 8.9,mm
